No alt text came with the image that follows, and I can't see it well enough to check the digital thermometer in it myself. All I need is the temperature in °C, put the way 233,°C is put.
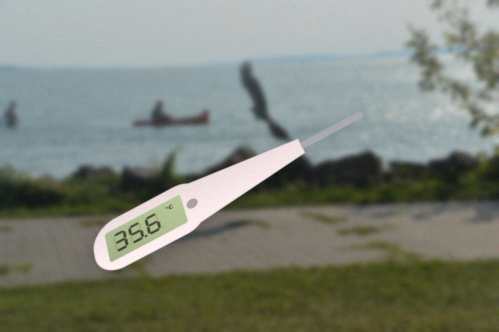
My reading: 35.6,°C
